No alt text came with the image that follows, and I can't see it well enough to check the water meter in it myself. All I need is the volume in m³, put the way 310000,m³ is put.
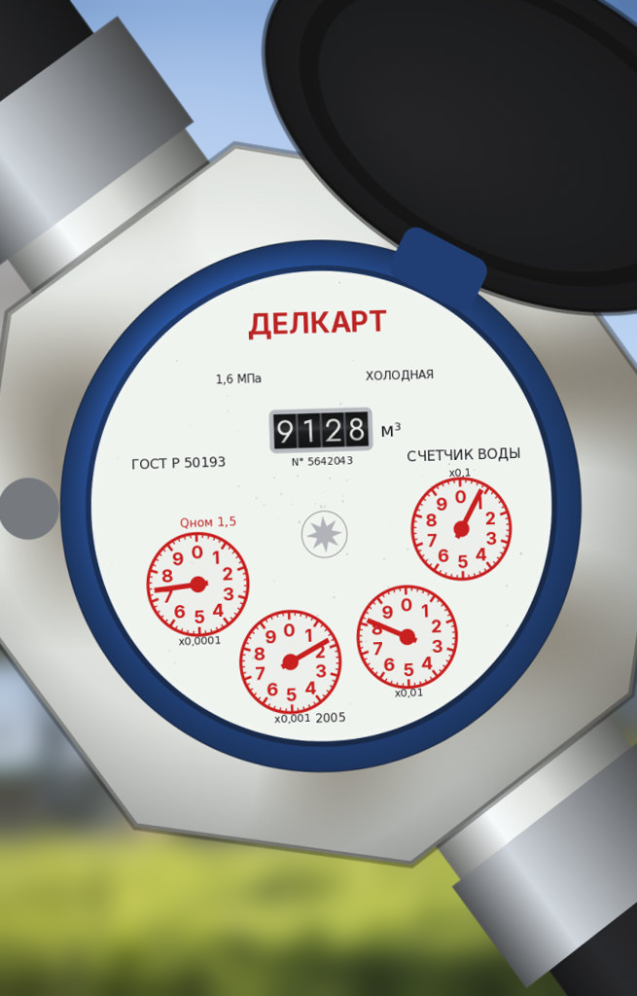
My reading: 9128.0817,m³
